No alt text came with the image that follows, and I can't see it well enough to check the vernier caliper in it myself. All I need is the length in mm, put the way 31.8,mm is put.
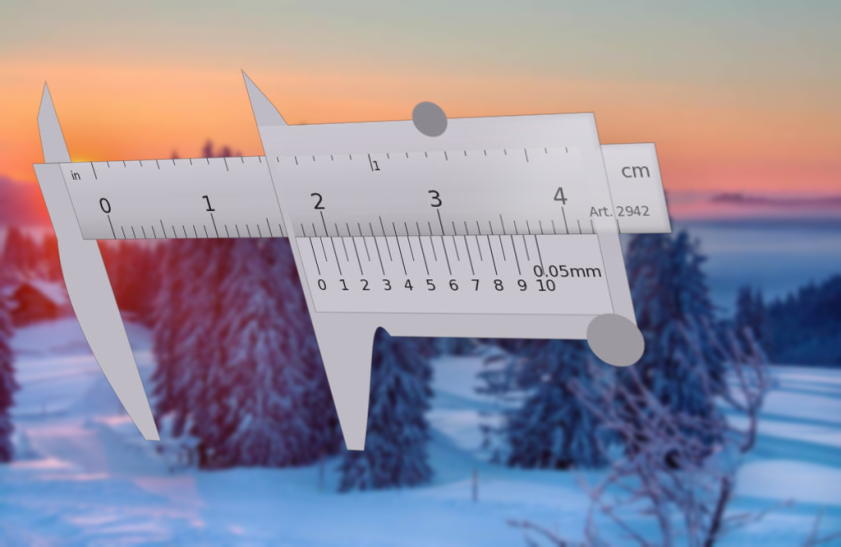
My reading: 18.4,mm
